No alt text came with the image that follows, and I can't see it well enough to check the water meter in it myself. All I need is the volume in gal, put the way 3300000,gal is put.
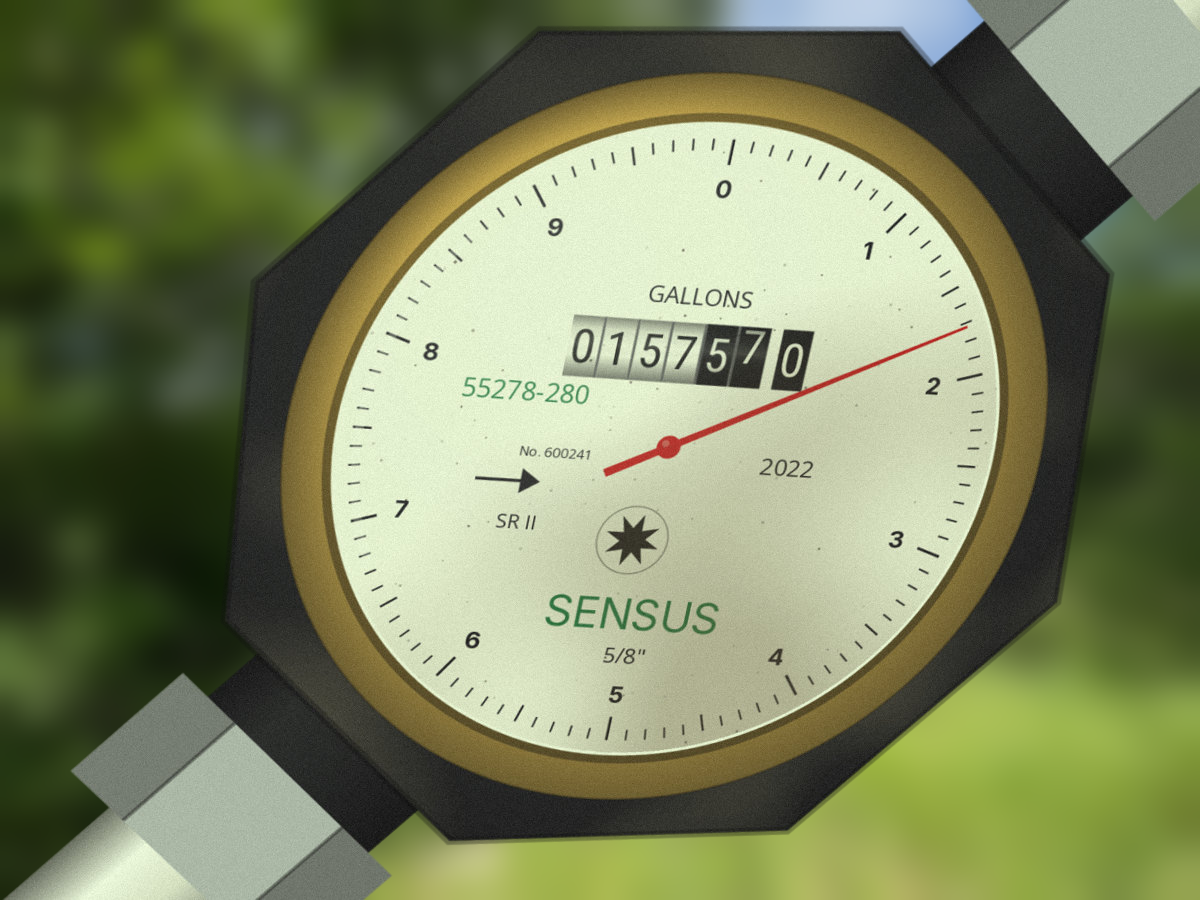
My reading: 157571.7,gal
